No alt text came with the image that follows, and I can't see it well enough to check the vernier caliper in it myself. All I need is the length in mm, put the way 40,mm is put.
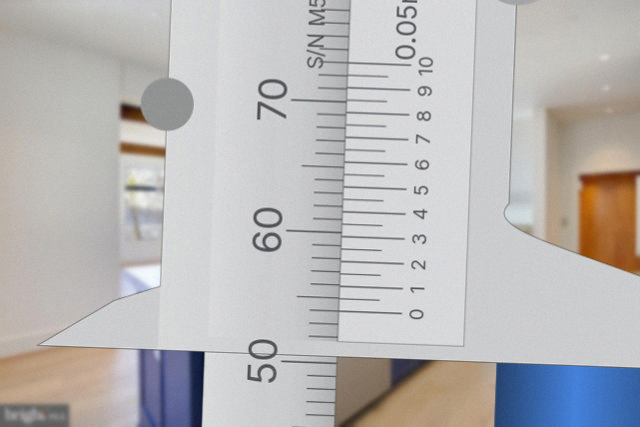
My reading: 54.0,mm
